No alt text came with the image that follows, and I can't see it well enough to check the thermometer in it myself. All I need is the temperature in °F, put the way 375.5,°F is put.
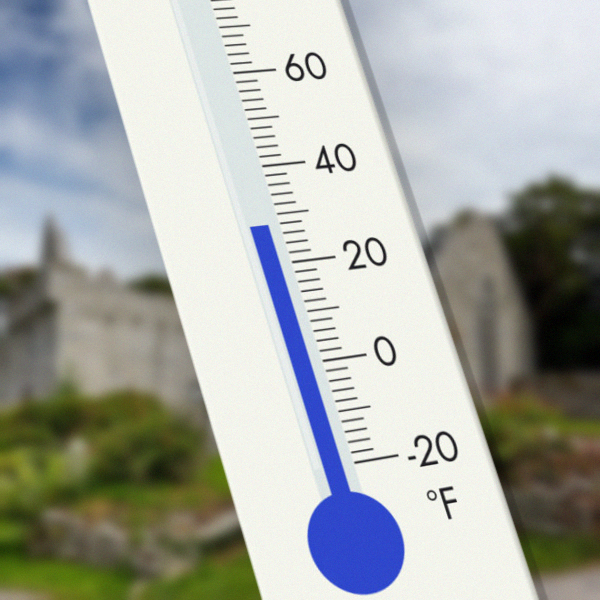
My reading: 28,°F
